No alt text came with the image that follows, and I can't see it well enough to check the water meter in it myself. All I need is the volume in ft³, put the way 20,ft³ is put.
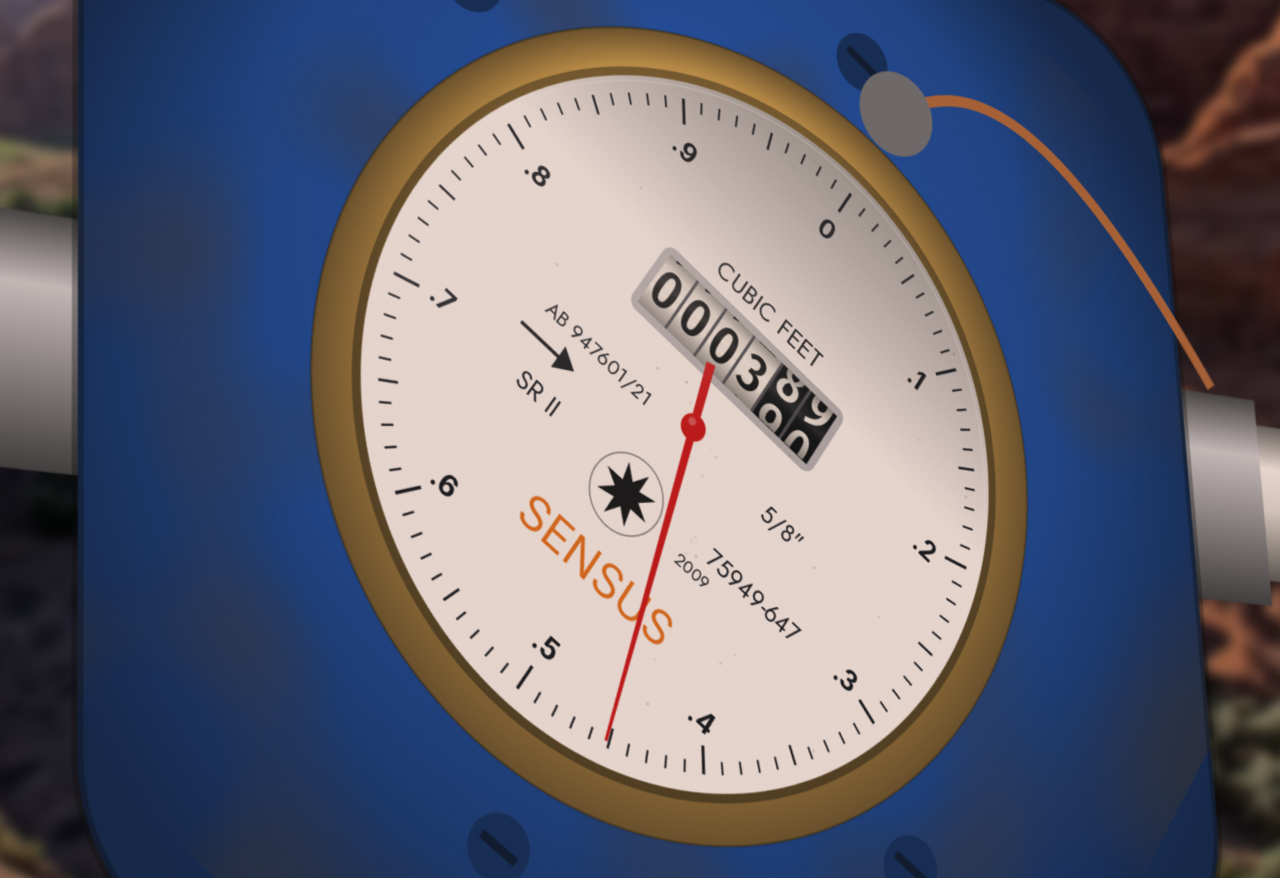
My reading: 389.45,ft³
